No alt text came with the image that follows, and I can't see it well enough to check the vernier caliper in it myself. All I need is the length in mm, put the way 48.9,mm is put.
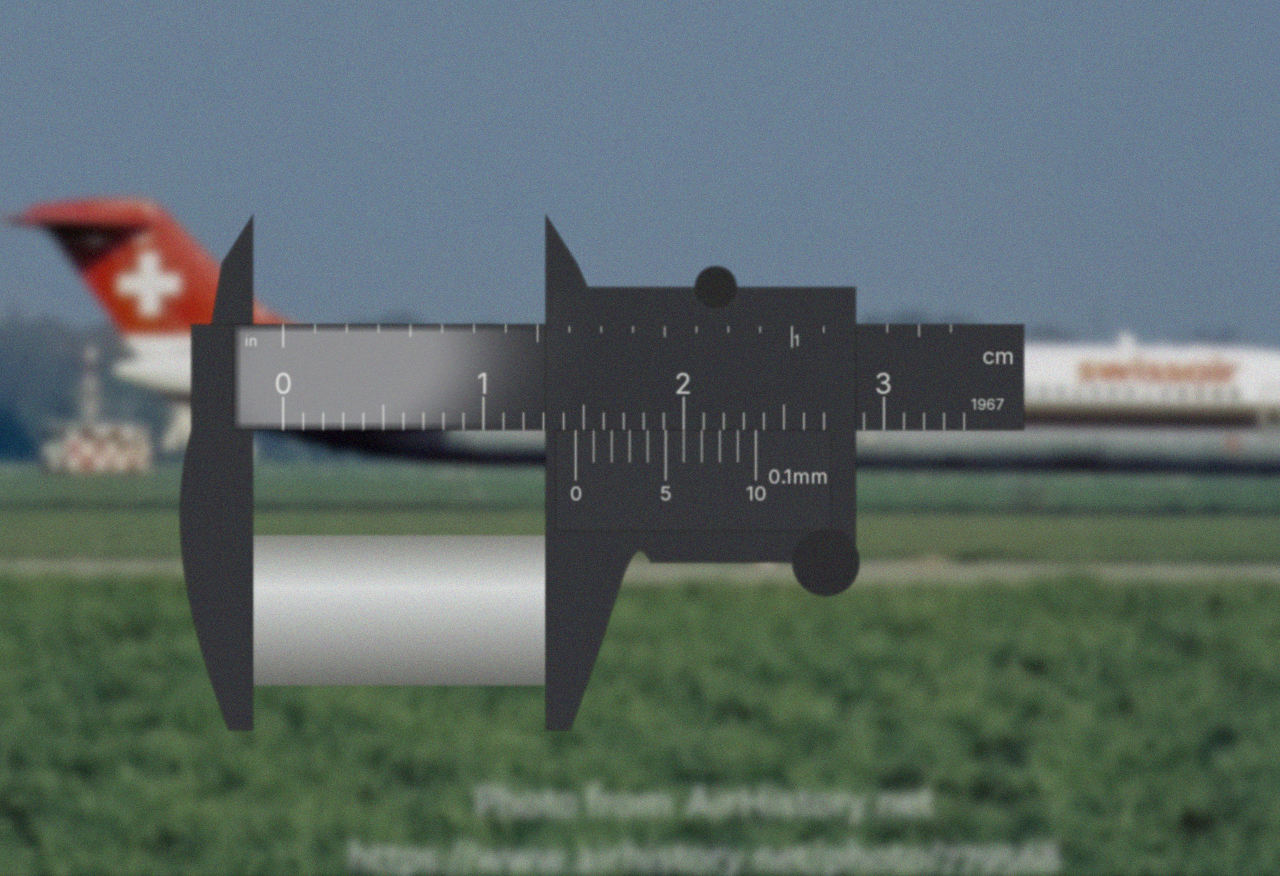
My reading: 14.6,mm
